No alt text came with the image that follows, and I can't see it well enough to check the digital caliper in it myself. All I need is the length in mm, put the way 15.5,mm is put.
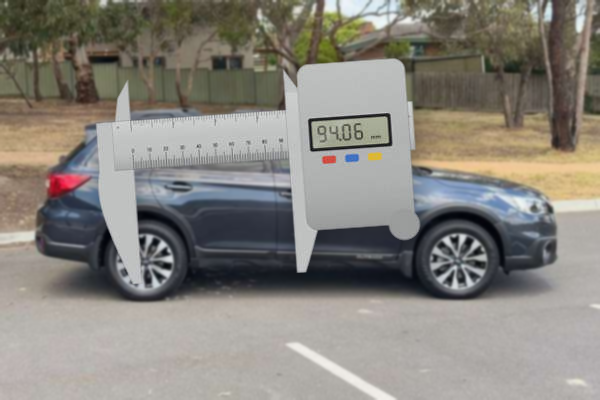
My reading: 94.06,mm
